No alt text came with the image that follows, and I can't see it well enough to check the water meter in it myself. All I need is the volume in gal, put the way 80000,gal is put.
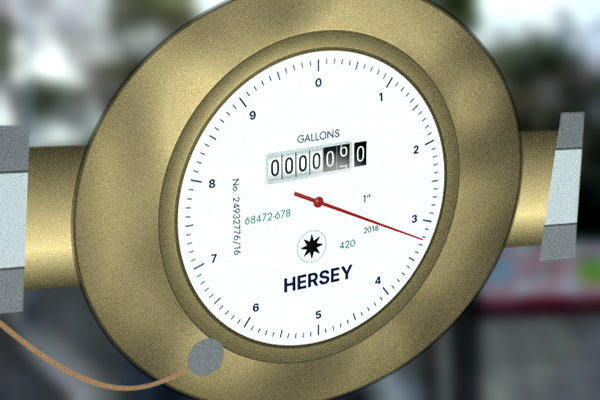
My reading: 63.2,gal
